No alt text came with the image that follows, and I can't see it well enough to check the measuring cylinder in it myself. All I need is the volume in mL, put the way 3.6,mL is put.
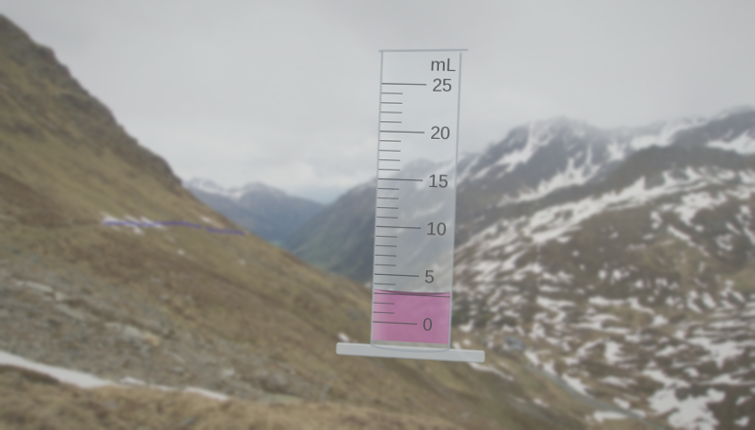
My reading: 3,mL
